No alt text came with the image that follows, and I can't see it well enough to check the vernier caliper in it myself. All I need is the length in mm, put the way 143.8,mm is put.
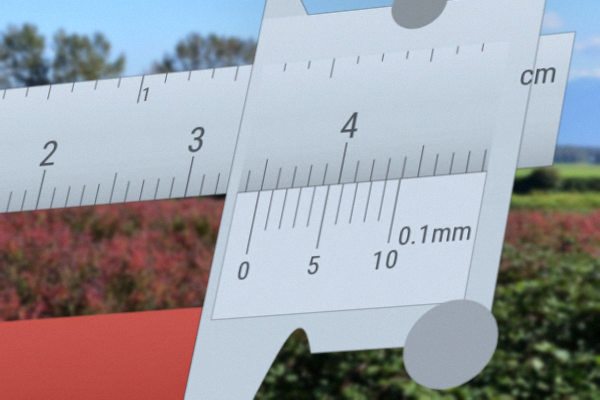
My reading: 34.9,mm
